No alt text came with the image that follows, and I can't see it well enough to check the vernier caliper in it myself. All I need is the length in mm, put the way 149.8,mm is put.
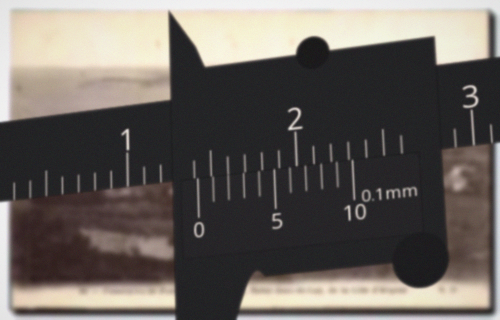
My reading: 14.2,mm
